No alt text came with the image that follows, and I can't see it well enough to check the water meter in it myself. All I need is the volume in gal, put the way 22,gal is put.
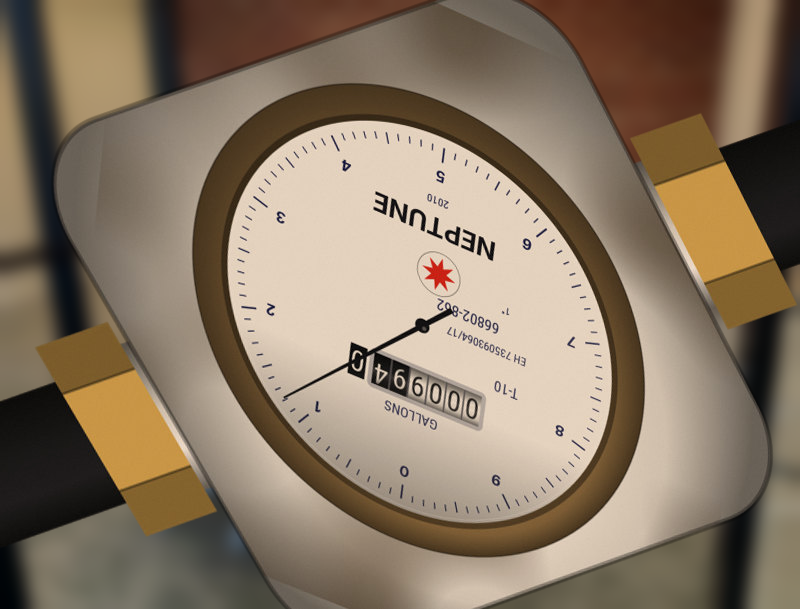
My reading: 9941.2,gal
